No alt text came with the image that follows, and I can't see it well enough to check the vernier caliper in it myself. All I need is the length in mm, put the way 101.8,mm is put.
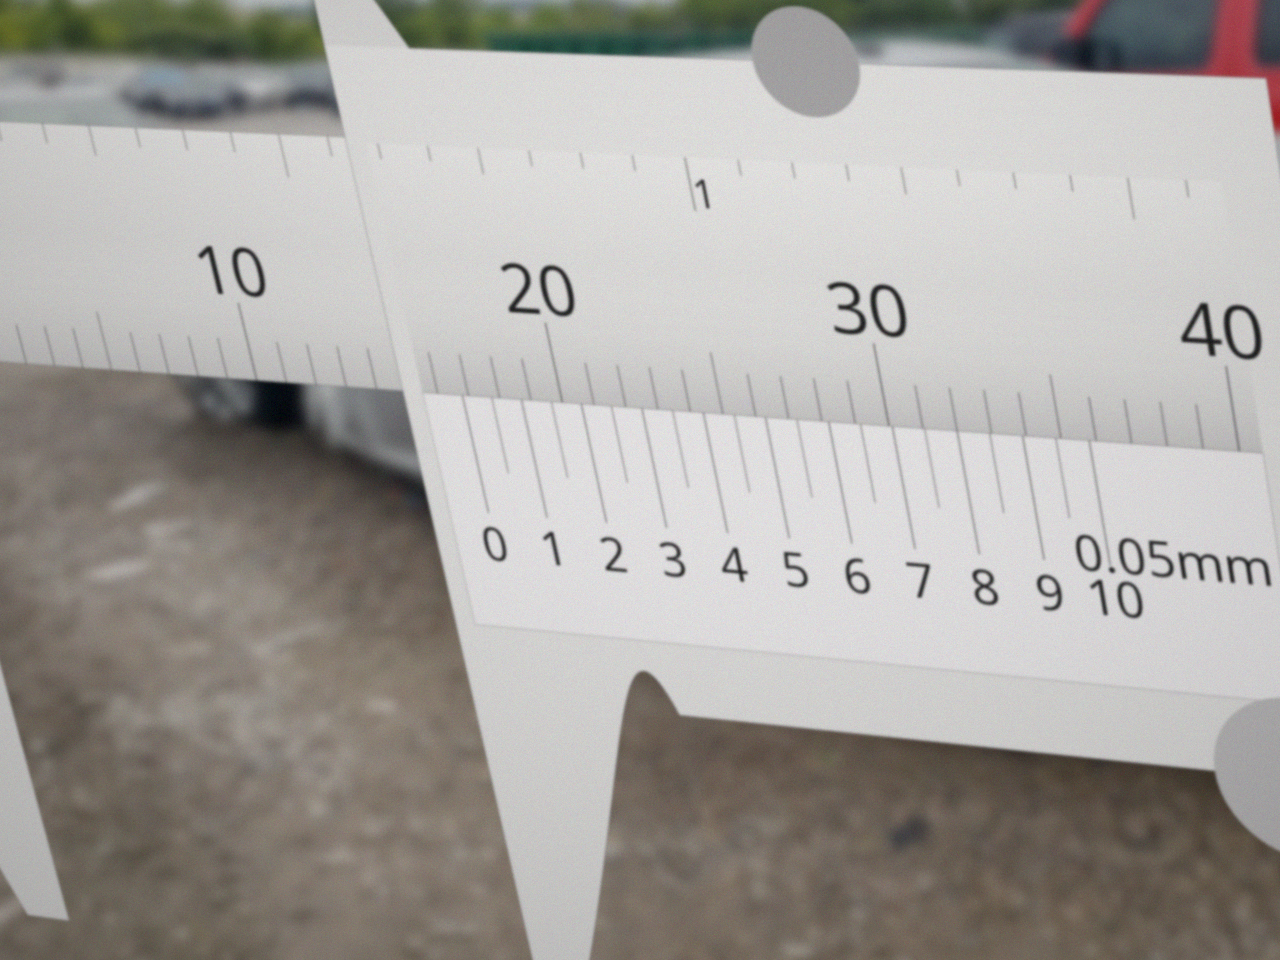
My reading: 16.8,mm
